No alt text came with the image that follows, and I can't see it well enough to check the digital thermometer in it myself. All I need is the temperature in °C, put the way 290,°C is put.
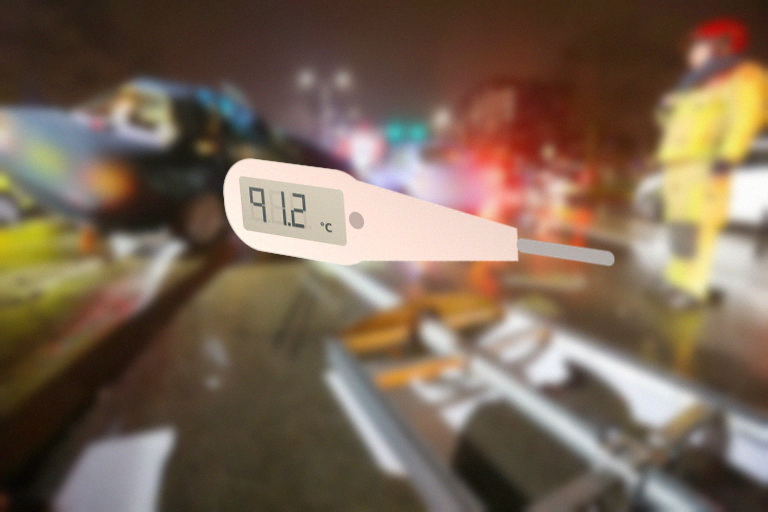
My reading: 91.2,°C
